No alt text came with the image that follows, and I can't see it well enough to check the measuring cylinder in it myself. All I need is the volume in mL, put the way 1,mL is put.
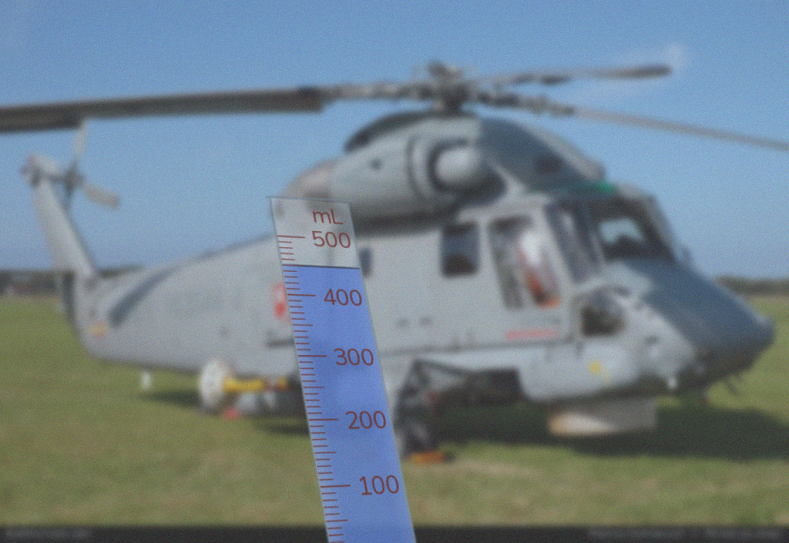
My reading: 450,mL
